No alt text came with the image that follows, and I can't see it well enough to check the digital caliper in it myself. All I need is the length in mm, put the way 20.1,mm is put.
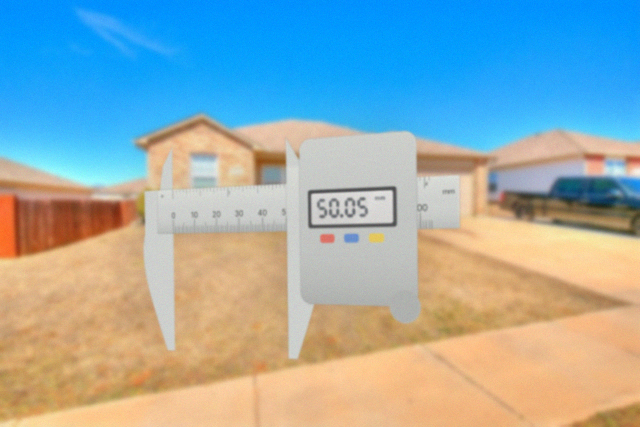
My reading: 50.05,mm
